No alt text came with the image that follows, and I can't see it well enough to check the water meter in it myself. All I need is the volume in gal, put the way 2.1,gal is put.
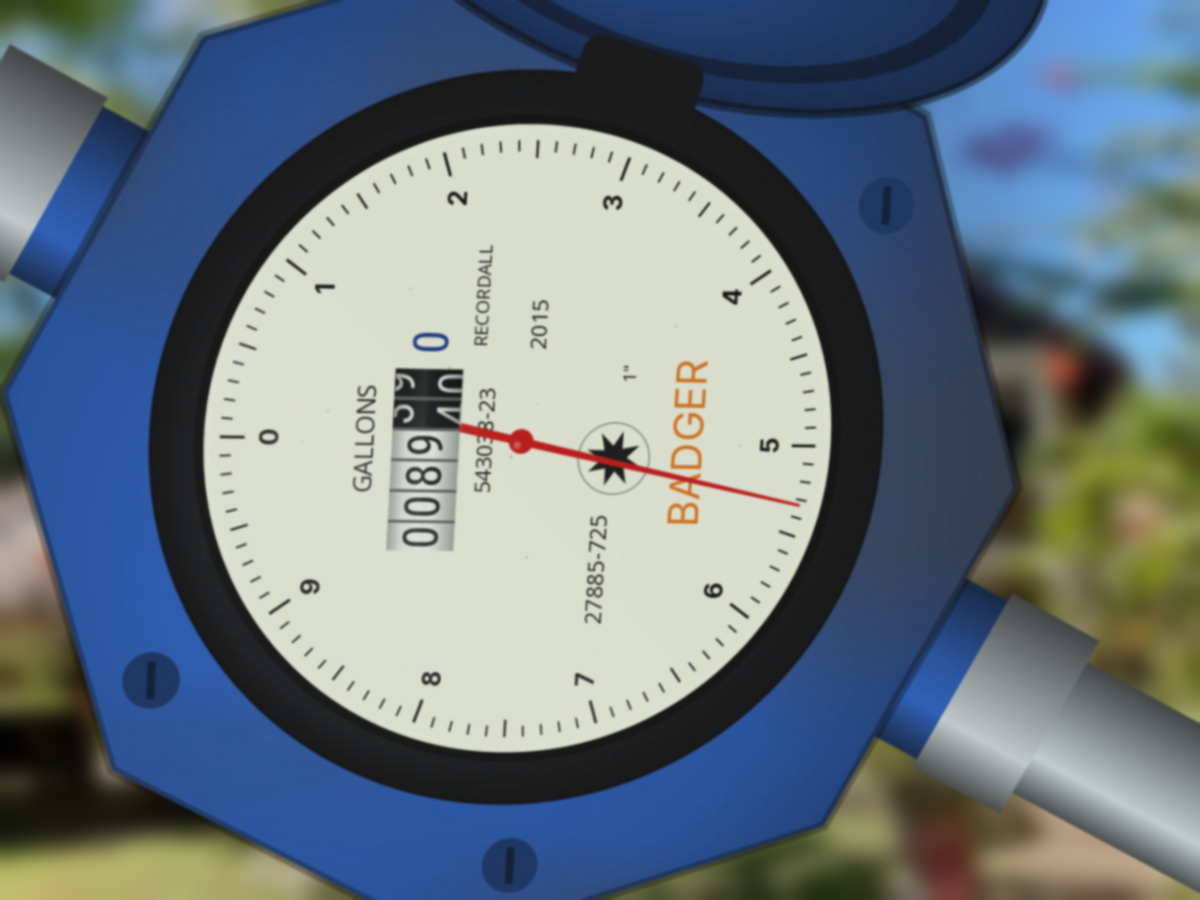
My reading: 89395.3,gal
